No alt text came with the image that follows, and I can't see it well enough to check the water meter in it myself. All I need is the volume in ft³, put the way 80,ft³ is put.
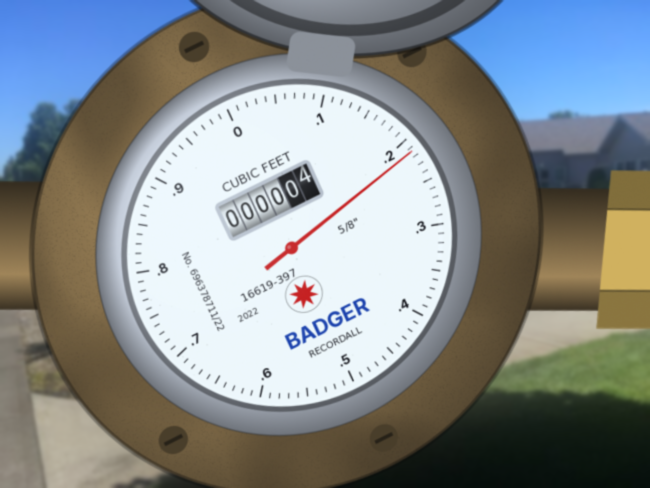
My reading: 4.21,ft³
